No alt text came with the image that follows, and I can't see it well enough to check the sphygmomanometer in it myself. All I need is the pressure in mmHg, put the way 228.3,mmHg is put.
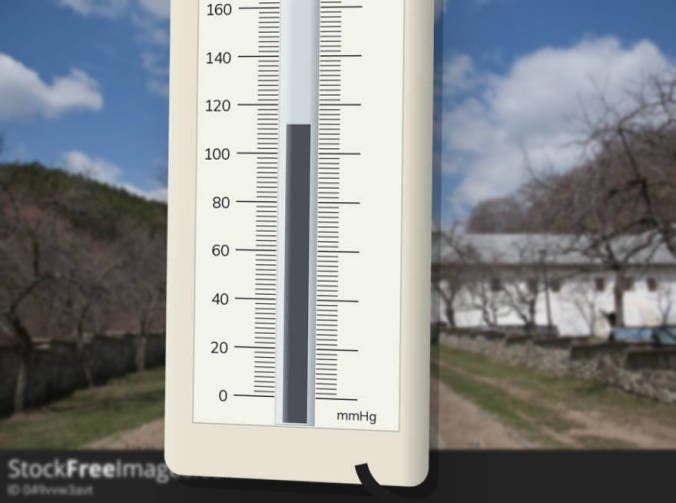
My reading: 112,mmHg
